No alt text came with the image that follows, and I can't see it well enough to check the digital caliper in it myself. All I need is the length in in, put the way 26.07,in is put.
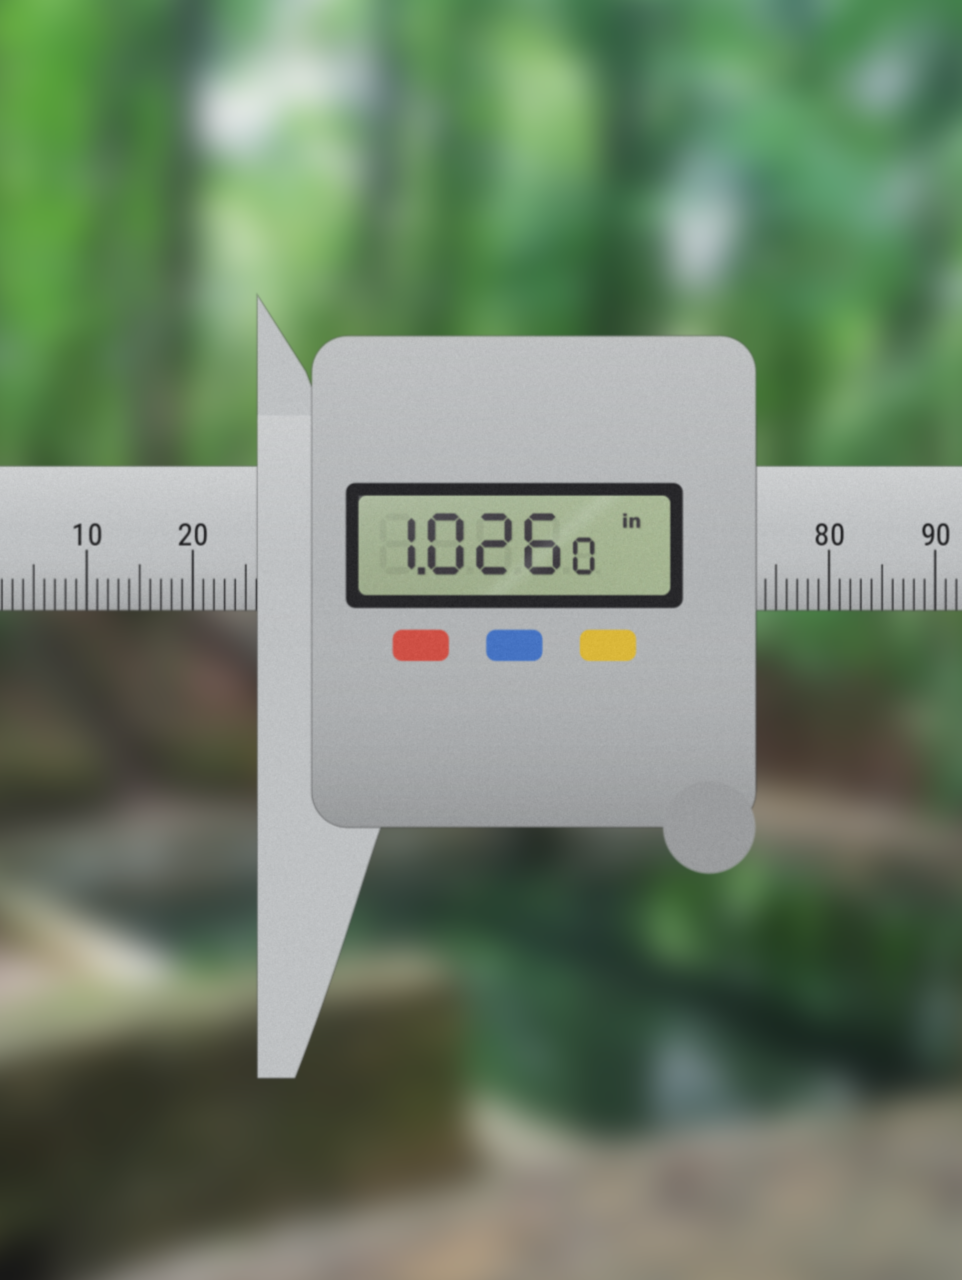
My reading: 1.0260,in
